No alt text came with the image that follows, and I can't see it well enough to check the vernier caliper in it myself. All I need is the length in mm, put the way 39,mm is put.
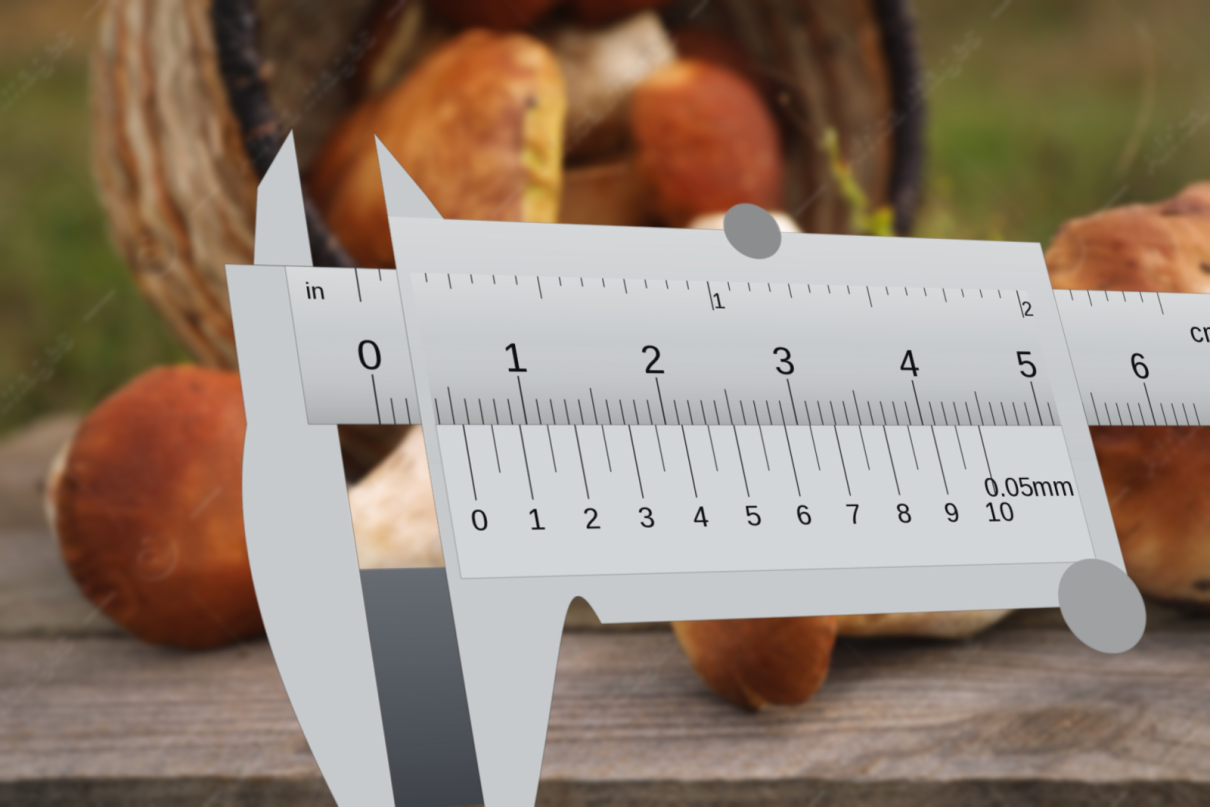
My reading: 5.6,mm
